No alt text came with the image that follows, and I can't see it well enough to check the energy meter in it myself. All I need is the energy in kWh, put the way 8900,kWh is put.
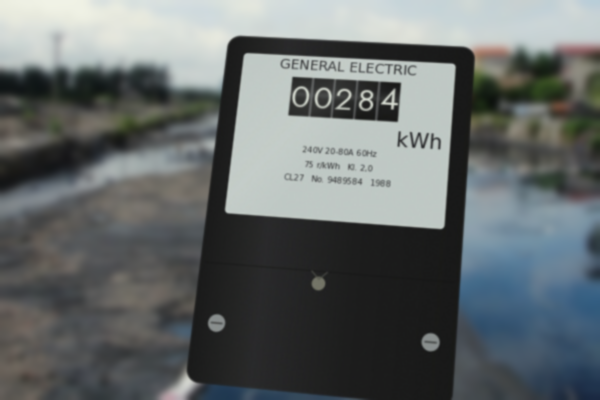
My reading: 284,kWh
